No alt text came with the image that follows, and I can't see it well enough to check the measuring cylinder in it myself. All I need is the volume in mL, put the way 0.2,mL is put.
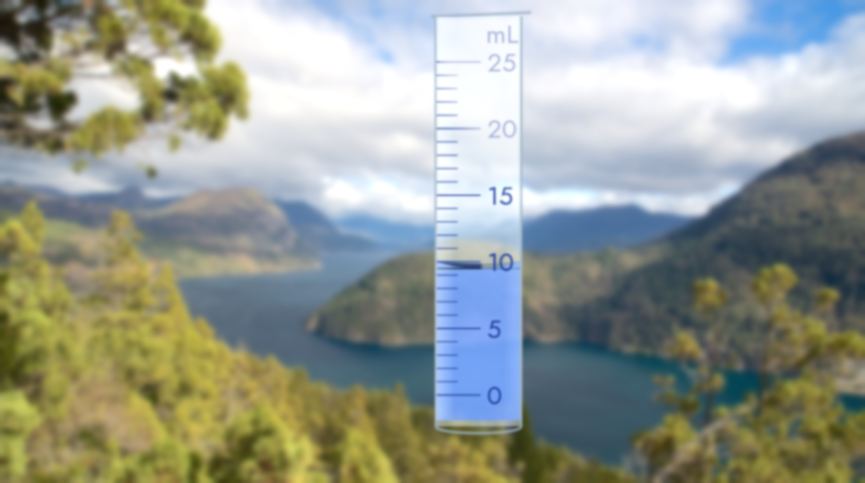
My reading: 9.5,mL
